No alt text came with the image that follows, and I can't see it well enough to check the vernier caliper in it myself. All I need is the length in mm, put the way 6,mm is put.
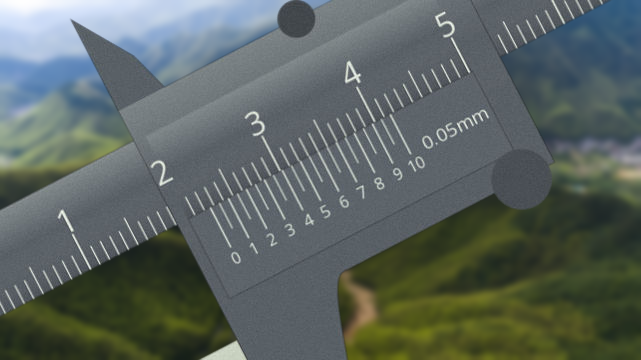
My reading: 22.6,mm
